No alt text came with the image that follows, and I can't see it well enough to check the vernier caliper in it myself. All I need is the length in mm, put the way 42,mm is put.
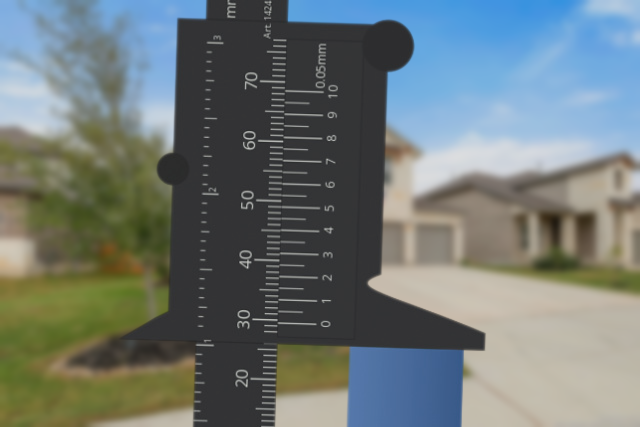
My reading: 29.5,mm
